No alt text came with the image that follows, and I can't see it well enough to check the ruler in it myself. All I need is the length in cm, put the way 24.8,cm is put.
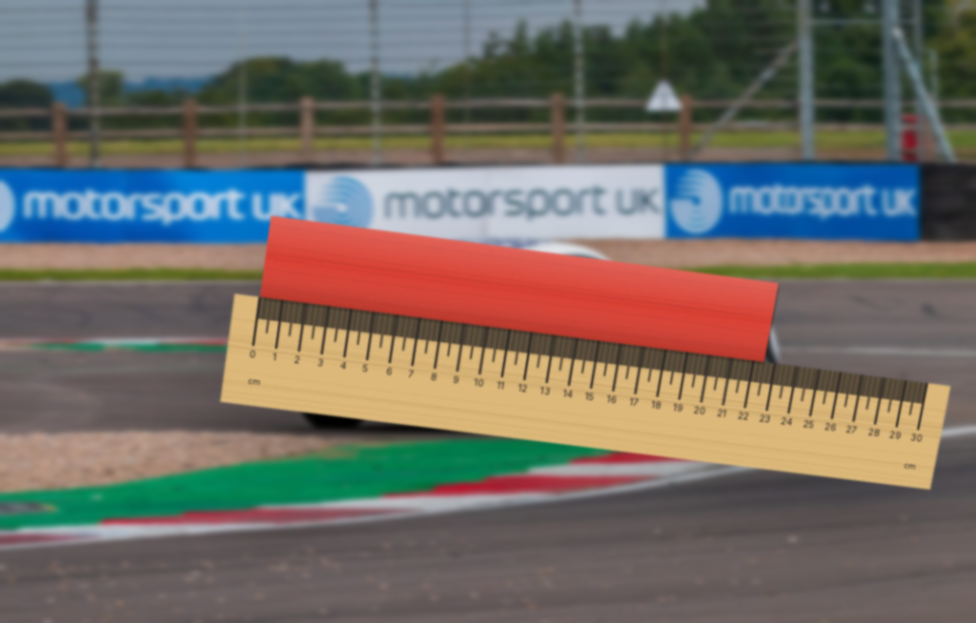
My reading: 22.5,cm
